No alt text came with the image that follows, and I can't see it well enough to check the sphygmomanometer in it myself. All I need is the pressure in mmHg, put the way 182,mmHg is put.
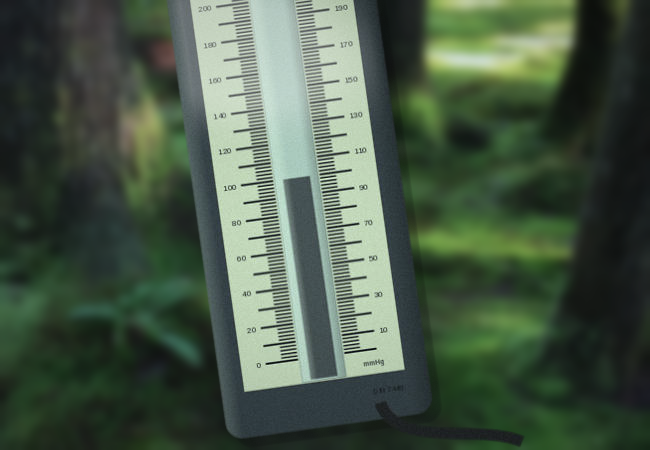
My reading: 100,mmHg
